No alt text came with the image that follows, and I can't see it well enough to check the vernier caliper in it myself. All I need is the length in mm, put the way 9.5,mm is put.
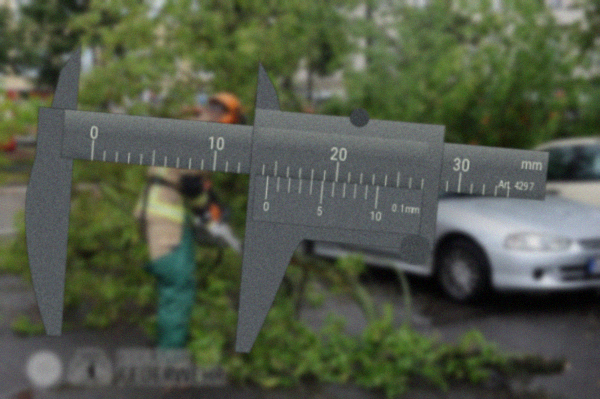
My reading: 14.4,mm
